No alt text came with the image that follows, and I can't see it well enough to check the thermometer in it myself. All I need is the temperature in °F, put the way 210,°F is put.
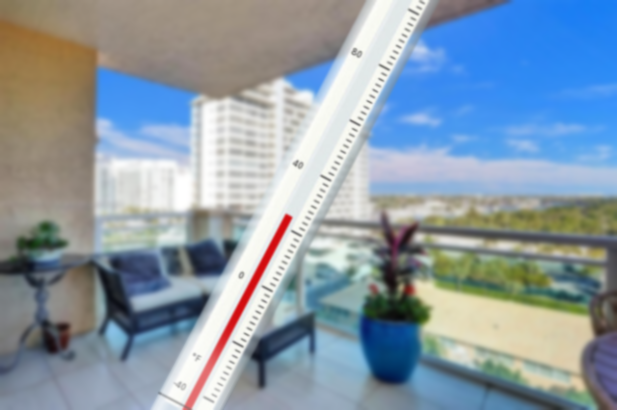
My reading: 24,°F
